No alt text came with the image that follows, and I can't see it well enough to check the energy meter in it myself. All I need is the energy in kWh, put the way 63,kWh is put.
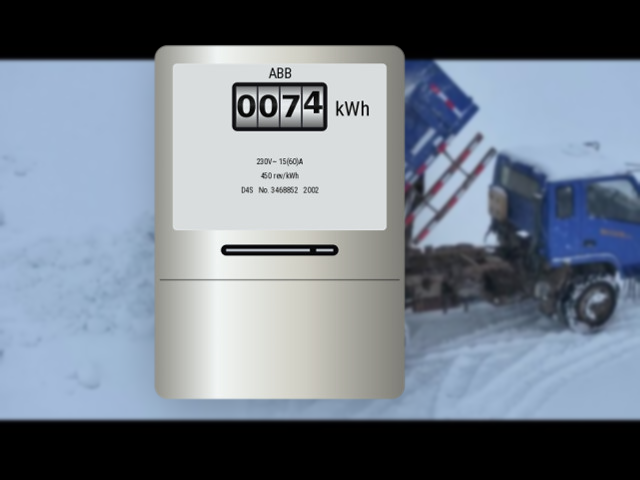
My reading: 74,kWh
